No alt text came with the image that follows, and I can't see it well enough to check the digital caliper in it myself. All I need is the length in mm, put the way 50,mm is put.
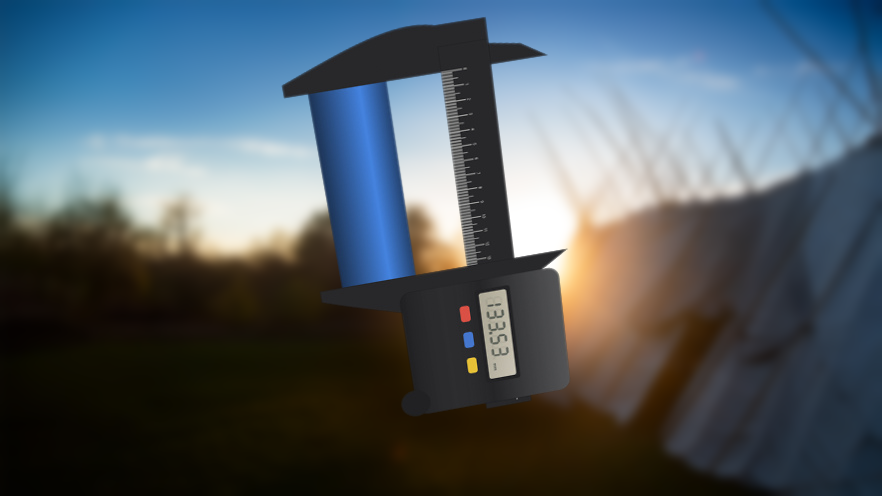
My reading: 133.53,mm
